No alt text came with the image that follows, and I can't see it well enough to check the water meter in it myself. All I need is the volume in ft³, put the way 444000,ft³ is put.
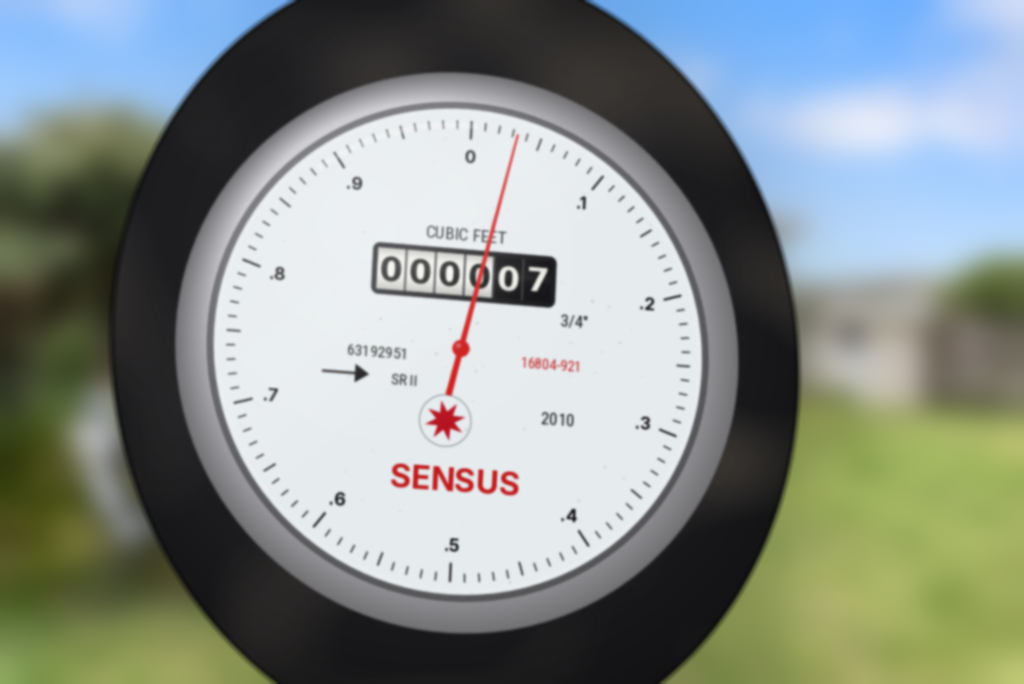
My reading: 7.03,ft³
